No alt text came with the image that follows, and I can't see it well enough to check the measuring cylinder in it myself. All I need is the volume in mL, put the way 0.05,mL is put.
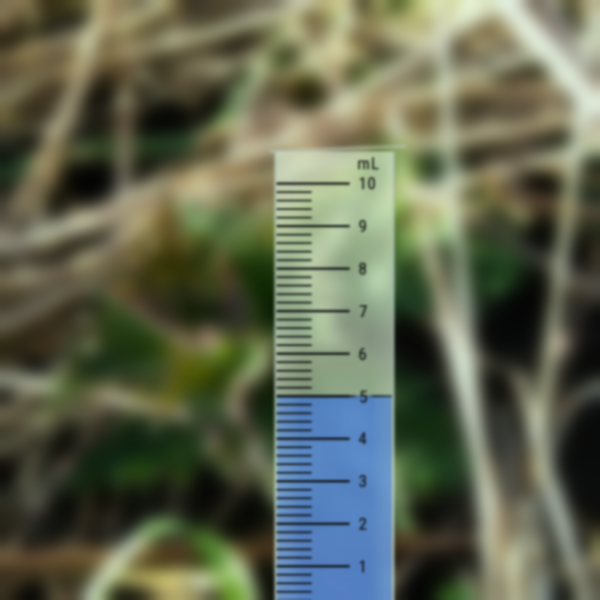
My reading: 5,mL
